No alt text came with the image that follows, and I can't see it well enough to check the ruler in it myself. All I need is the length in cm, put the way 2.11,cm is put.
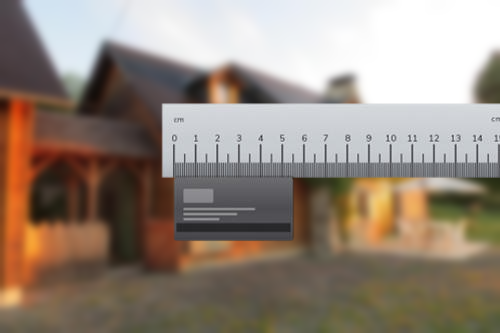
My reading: 5.5,cm
